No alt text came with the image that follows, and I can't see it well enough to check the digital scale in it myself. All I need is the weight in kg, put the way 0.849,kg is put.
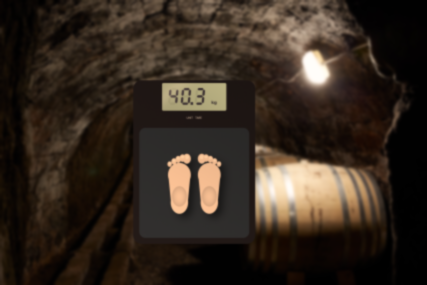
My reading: 40.3,kg
